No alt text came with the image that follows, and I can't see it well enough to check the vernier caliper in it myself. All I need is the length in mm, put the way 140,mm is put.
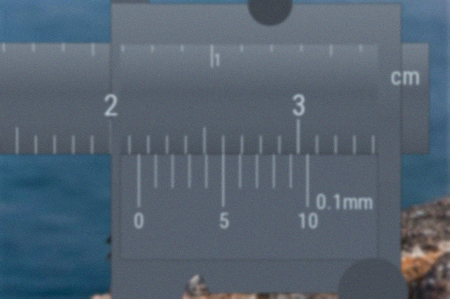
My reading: 21.5,mm
